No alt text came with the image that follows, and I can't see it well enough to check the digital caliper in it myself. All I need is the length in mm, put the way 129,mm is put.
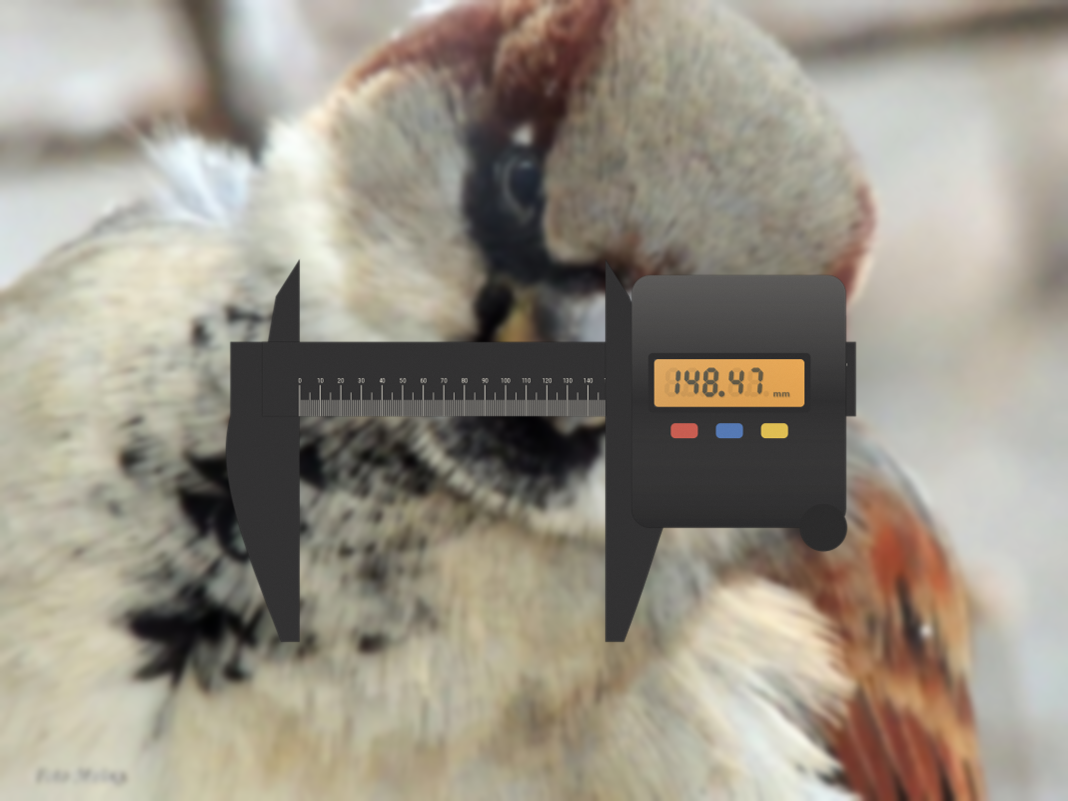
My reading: 148.47,mm
